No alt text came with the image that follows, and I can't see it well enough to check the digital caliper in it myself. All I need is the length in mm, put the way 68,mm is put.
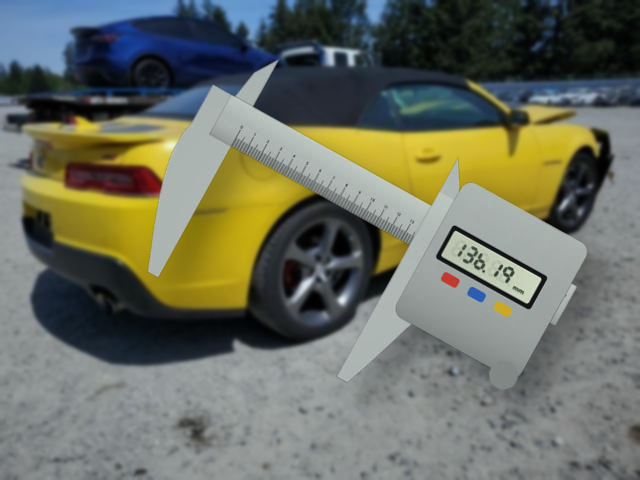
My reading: 136.19,mm
